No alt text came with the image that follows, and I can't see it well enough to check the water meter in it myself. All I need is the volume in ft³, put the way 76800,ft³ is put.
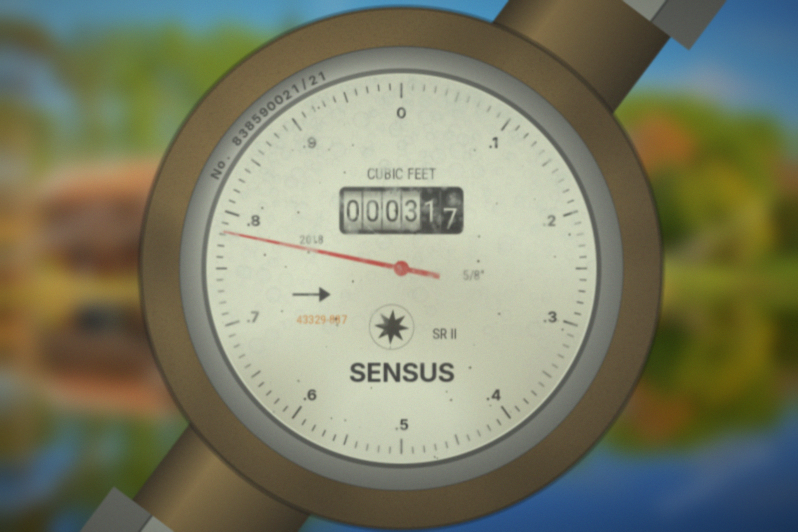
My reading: 316.78,ft³
